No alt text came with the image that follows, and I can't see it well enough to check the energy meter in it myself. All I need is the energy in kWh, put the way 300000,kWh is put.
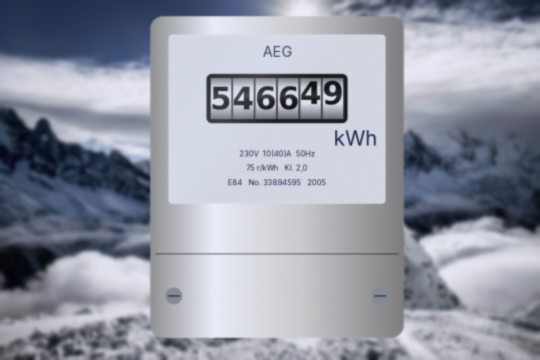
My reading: 546649,kWh
